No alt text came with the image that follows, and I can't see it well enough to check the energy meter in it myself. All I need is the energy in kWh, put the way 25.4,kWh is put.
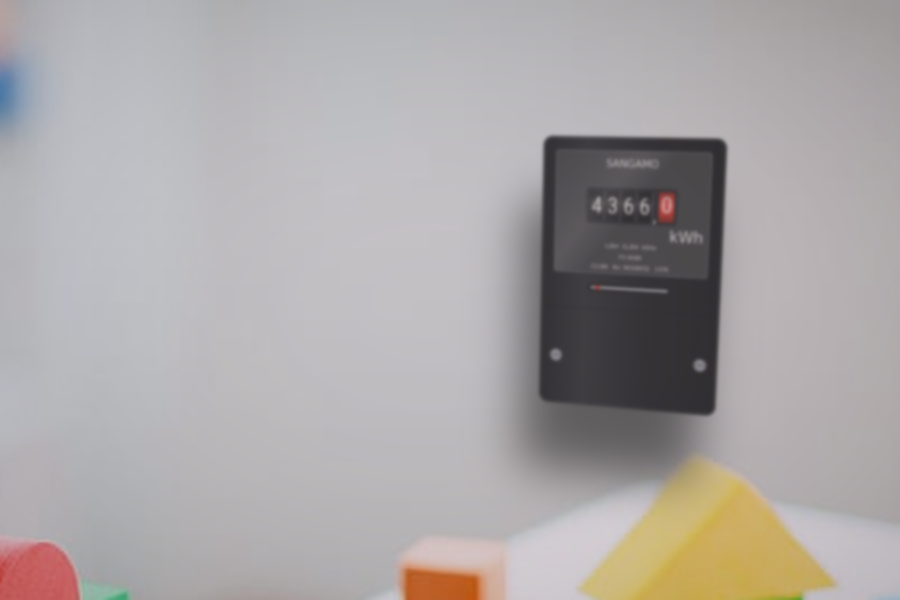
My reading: 4366.0,kWh
